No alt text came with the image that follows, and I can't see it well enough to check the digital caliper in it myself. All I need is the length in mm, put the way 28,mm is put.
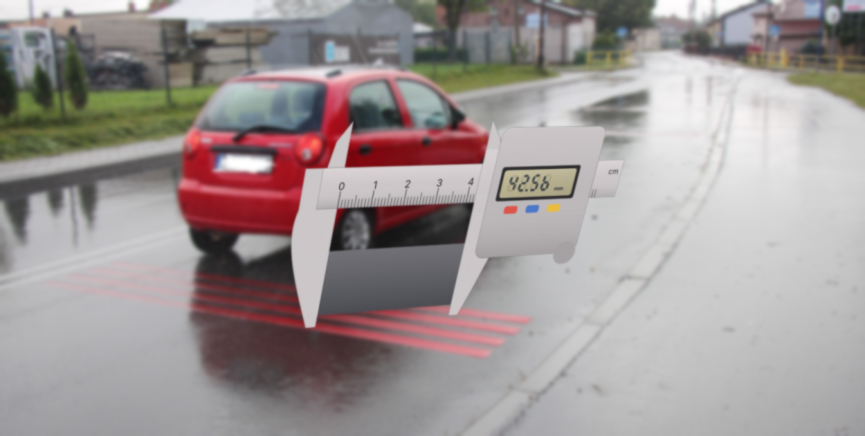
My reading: 42.56,mm
